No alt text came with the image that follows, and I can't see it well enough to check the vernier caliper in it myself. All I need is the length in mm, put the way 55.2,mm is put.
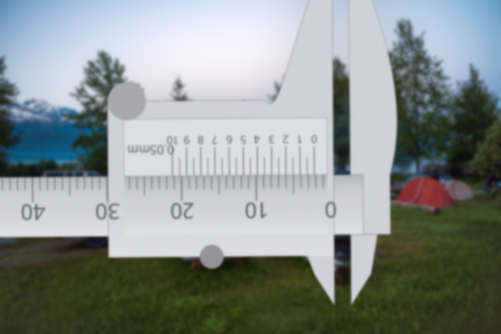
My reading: 2.2,mm
